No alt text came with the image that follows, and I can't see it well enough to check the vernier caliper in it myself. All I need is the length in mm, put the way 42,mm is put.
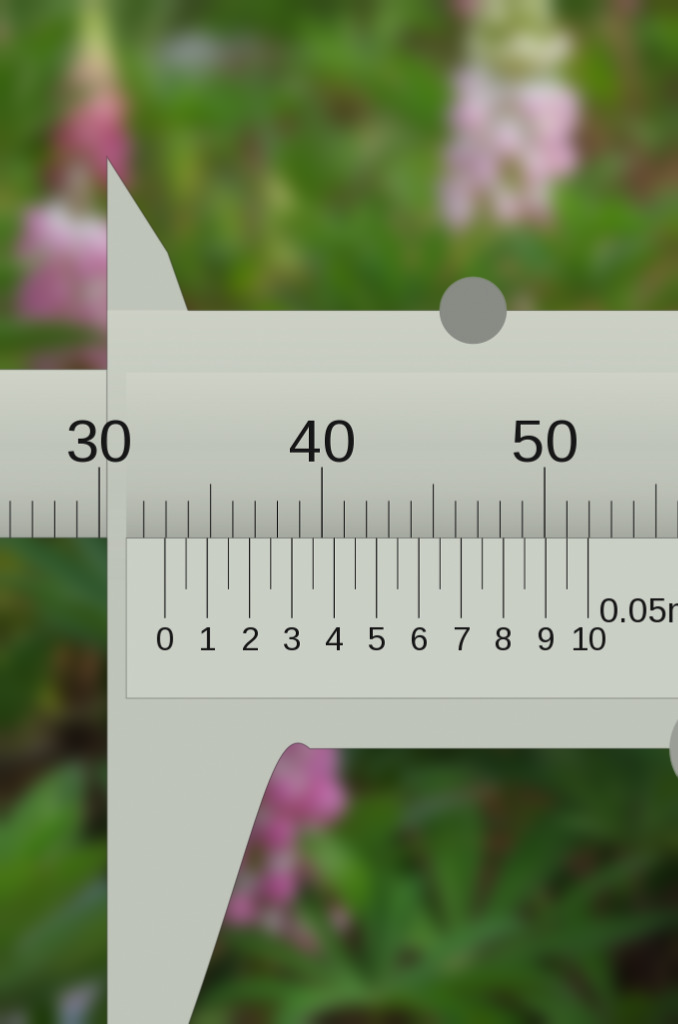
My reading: 32.95,mm
